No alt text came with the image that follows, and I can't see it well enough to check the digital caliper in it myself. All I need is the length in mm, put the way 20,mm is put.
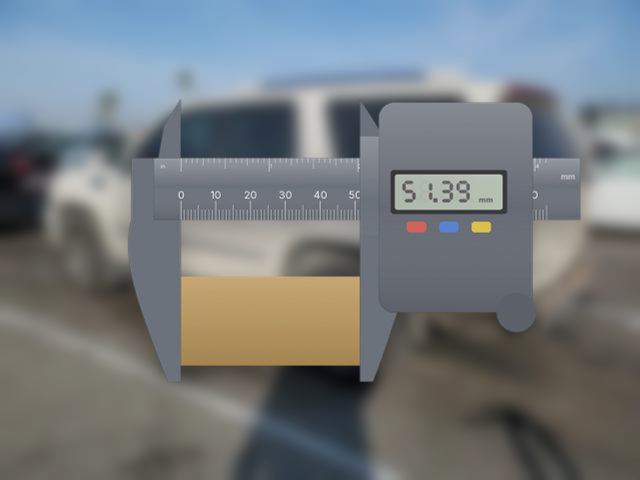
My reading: 51.39,mm
